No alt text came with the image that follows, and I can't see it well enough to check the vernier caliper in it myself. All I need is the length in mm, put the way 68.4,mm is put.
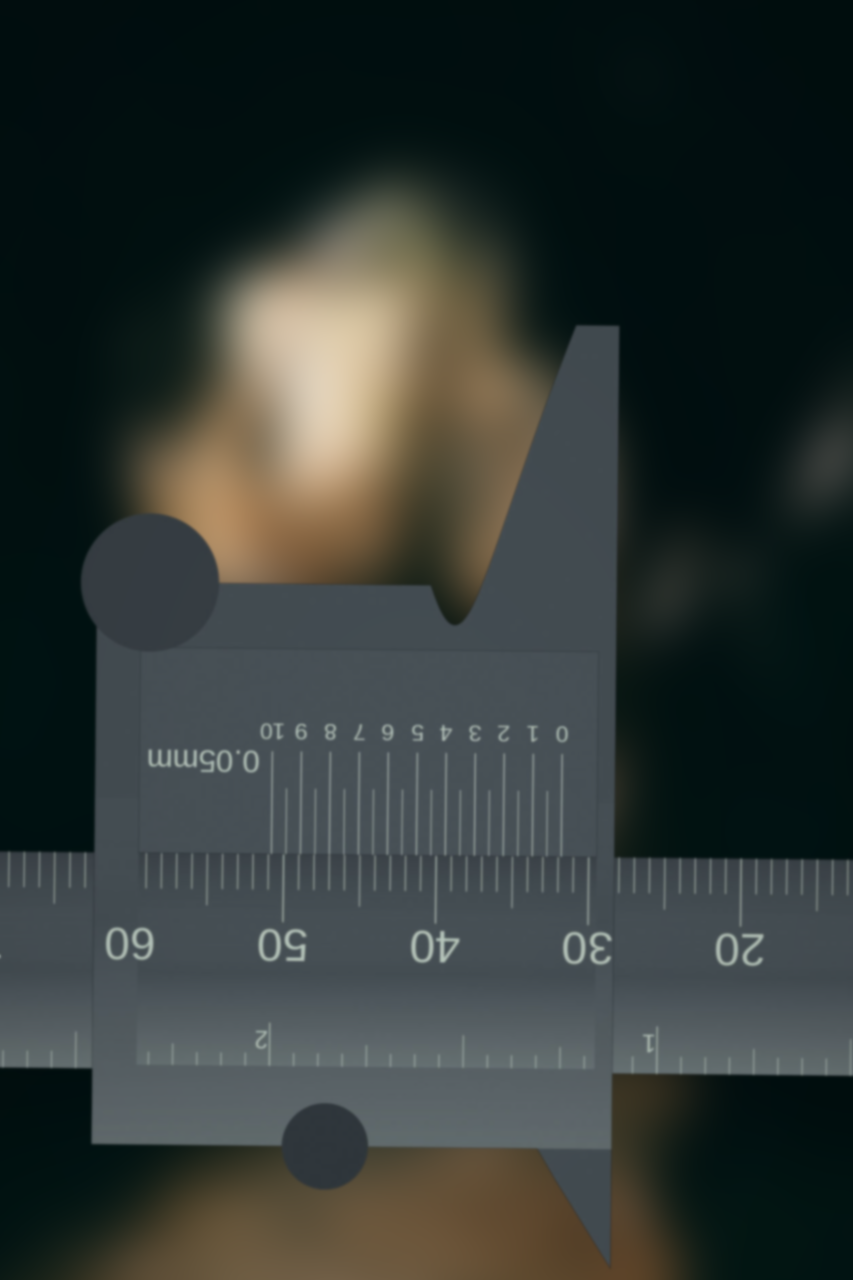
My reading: 31.8,mm
